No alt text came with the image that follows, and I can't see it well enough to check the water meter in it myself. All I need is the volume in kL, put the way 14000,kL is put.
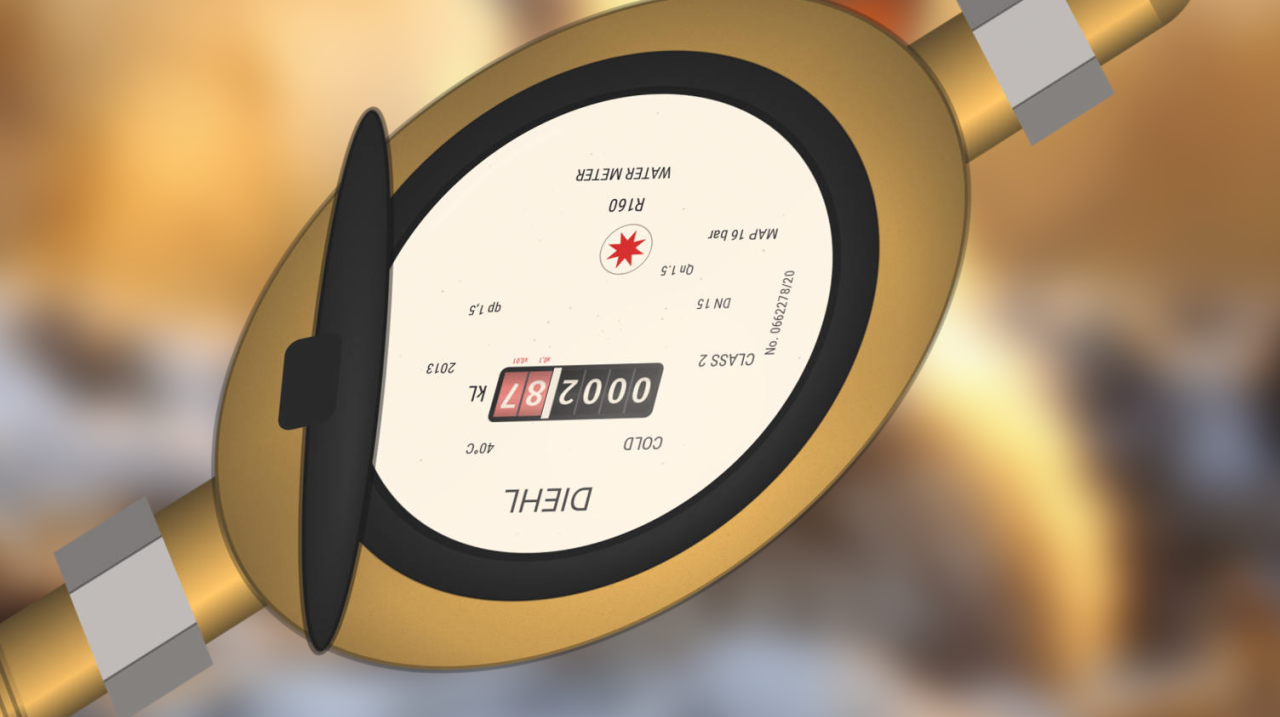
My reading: 2.87,kL
